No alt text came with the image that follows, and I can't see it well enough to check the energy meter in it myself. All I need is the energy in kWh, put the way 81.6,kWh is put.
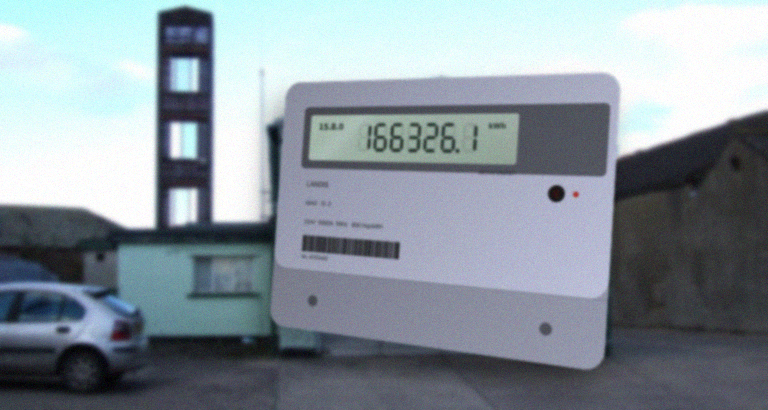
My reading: 166326.1,kWh
